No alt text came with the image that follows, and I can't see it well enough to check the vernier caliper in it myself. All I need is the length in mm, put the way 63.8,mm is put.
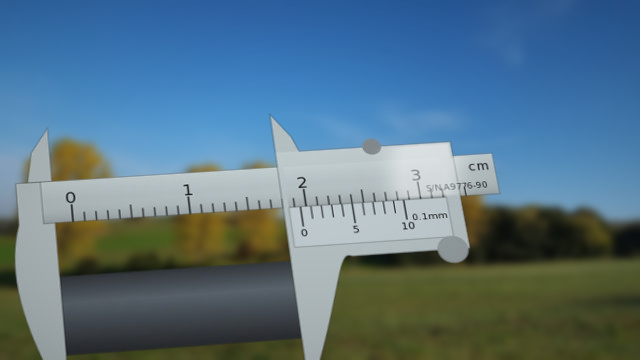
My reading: 19.5,mm
